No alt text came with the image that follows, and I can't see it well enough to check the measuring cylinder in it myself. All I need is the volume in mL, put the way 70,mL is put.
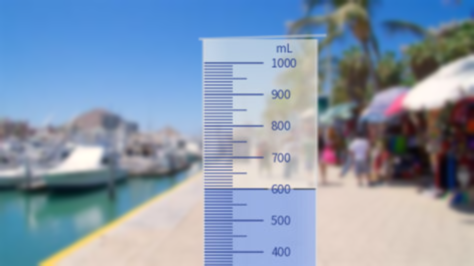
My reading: 600,mL
